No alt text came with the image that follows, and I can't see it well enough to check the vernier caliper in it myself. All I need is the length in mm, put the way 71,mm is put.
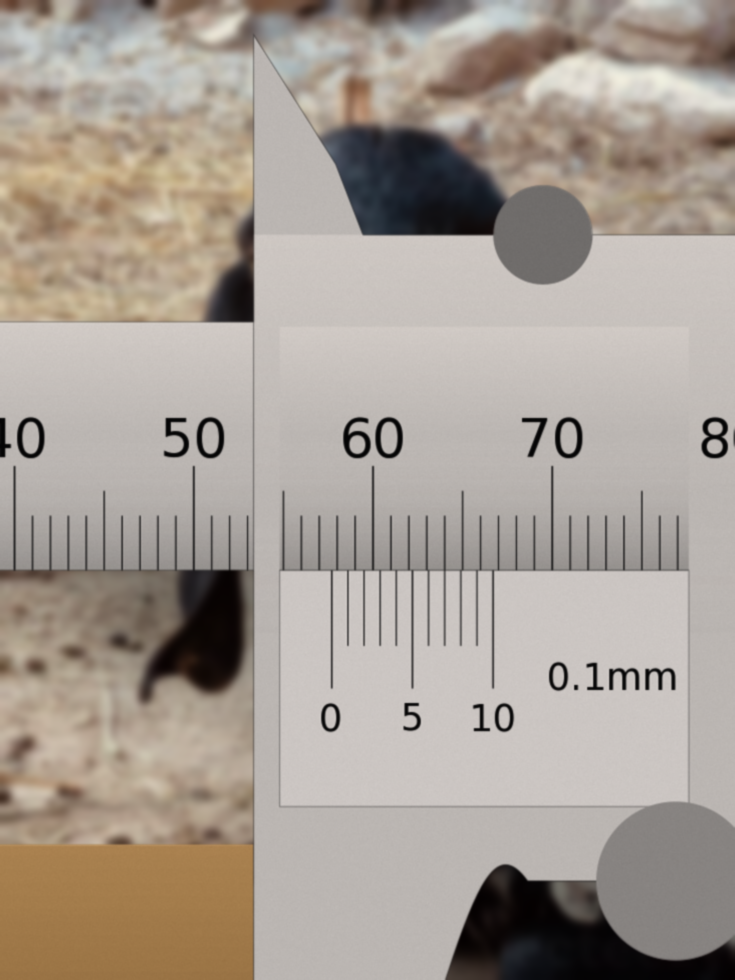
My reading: 57.7,mm
